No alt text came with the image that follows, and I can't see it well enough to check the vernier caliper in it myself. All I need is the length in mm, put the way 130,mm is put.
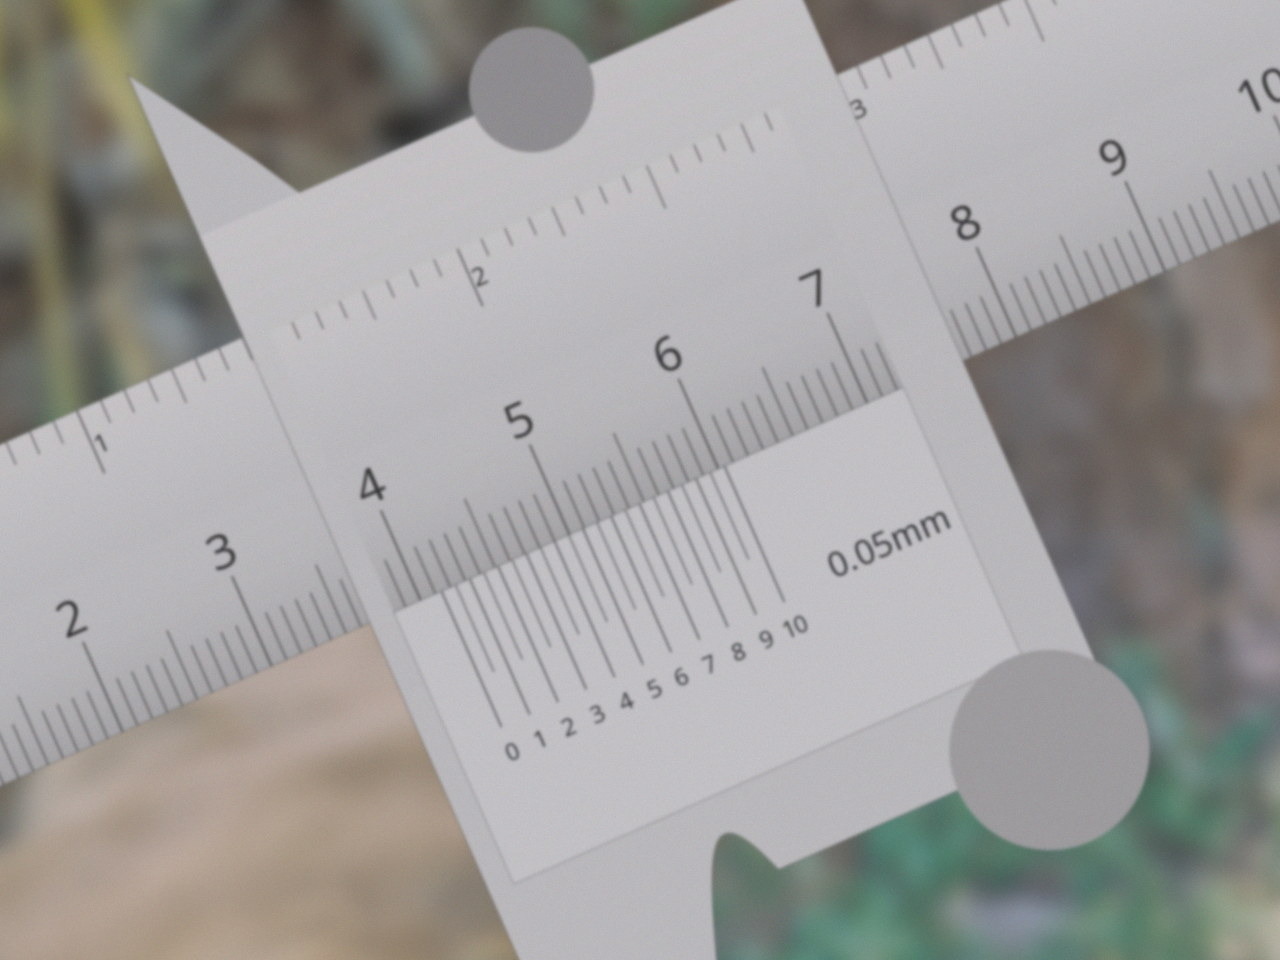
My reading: 41.4,mm
